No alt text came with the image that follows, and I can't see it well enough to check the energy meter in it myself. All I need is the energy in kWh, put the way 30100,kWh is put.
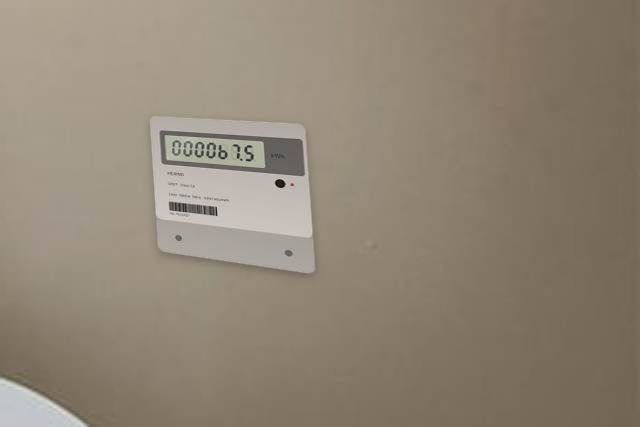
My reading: 67.5,kWh
